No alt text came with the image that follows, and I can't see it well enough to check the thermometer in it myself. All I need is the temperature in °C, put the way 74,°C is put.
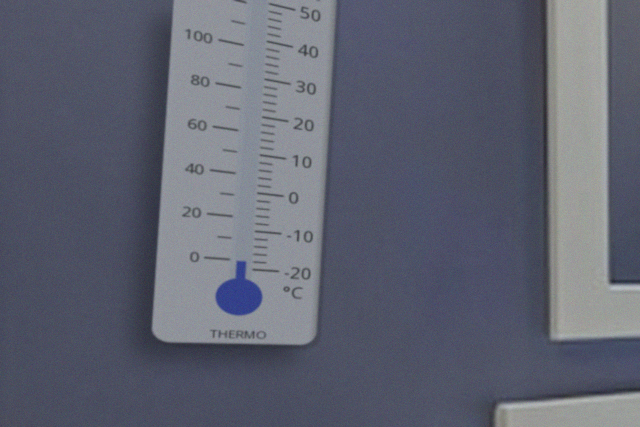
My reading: -18,°C
